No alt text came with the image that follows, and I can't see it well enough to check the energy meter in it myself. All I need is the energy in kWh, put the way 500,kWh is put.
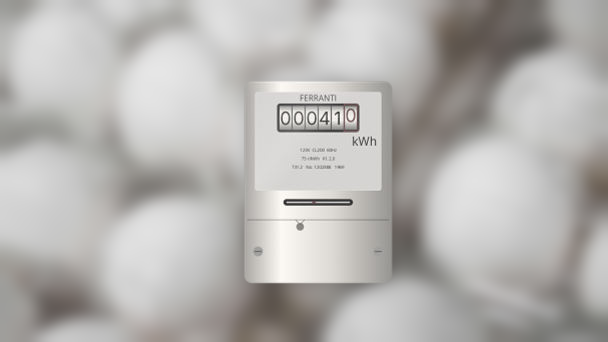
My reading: 41.0,kWh
